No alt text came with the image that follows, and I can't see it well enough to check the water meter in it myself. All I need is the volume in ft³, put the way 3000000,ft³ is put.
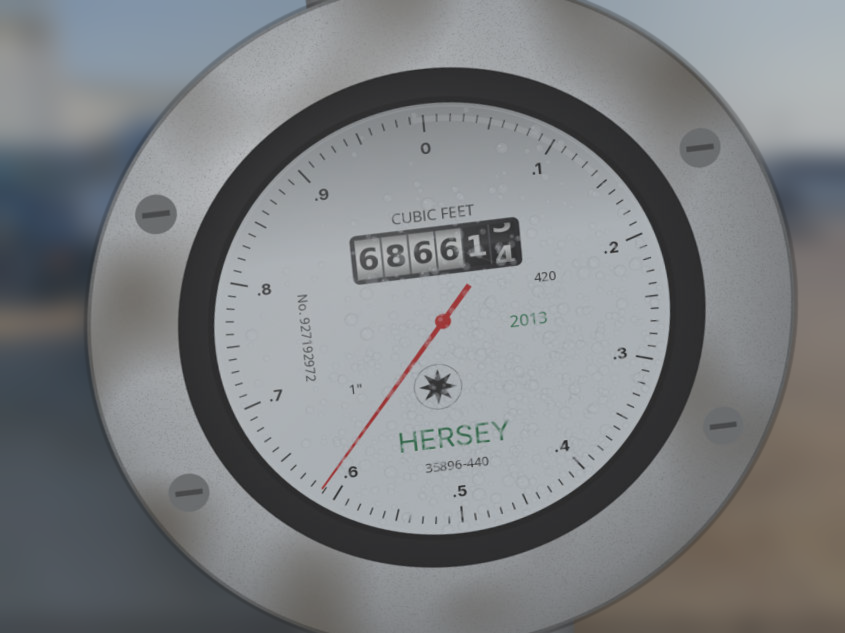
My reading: 686613.61,ft³
